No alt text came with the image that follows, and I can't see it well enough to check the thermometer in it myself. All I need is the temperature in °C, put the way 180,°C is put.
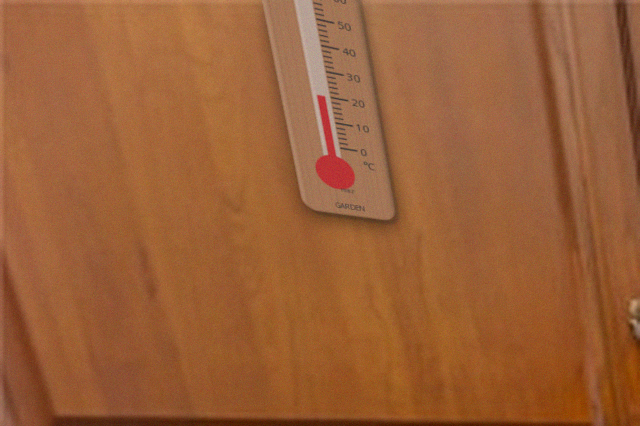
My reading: 20,°C
